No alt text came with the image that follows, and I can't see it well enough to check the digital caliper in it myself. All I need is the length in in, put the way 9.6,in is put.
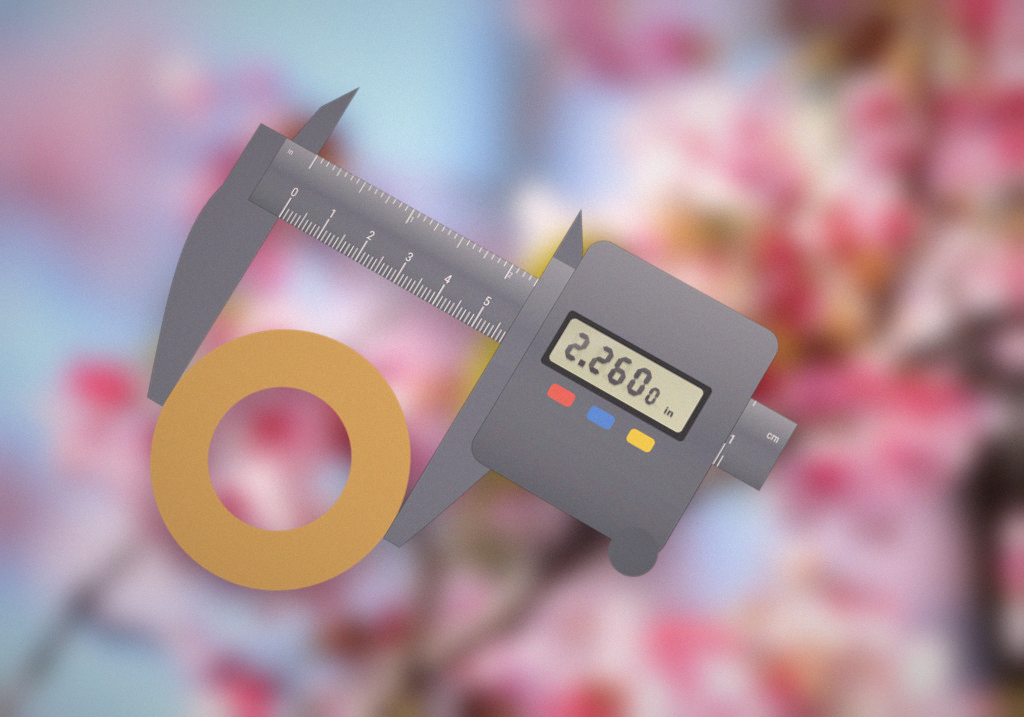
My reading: 2.2600,in
